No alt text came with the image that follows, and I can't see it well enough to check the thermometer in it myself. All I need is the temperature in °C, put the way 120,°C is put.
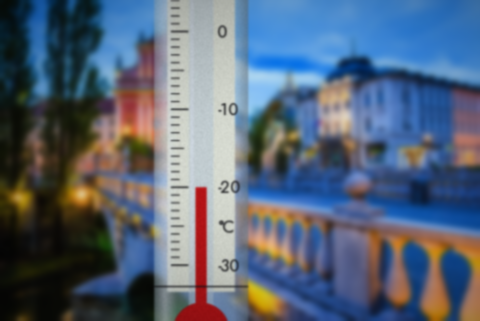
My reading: -20,°C
